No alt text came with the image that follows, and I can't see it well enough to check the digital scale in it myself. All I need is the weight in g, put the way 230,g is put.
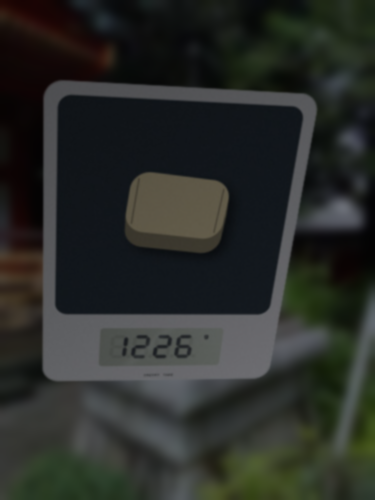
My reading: 1226,g
